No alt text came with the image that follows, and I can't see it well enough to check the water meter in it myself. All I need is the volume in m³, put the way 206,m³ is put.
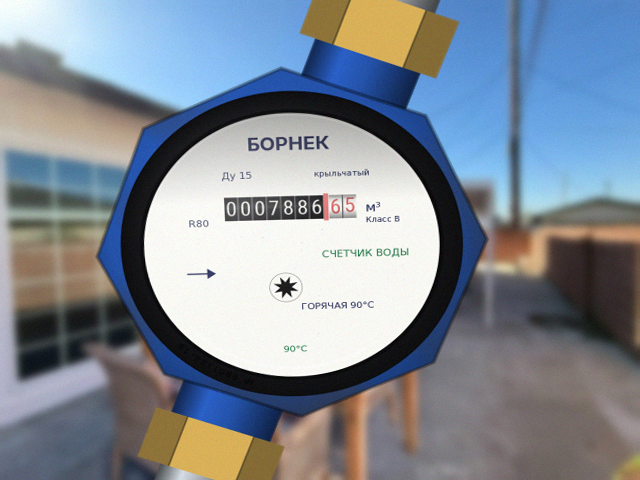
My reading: 7886.65,m³
